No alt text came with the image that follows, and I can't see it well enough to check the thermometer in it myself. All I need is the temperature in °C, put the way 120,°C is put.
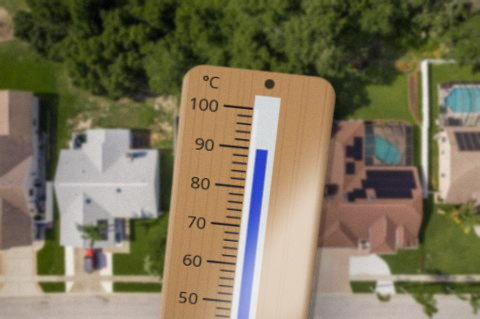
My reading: 90,°C
